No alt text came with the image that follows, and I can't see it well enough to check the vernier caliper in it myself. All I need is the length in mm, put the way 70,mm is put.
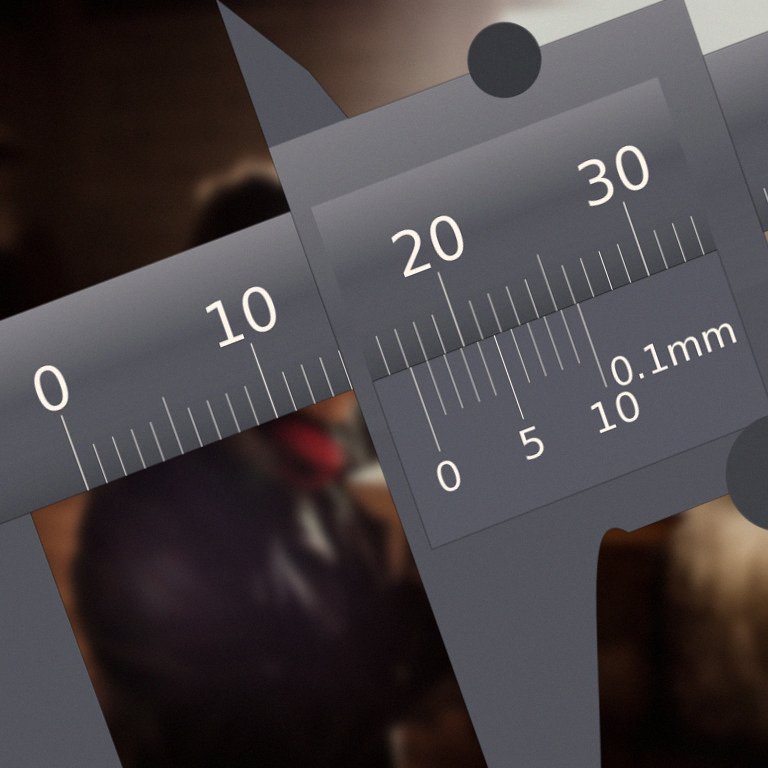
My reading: 17.1,mm
